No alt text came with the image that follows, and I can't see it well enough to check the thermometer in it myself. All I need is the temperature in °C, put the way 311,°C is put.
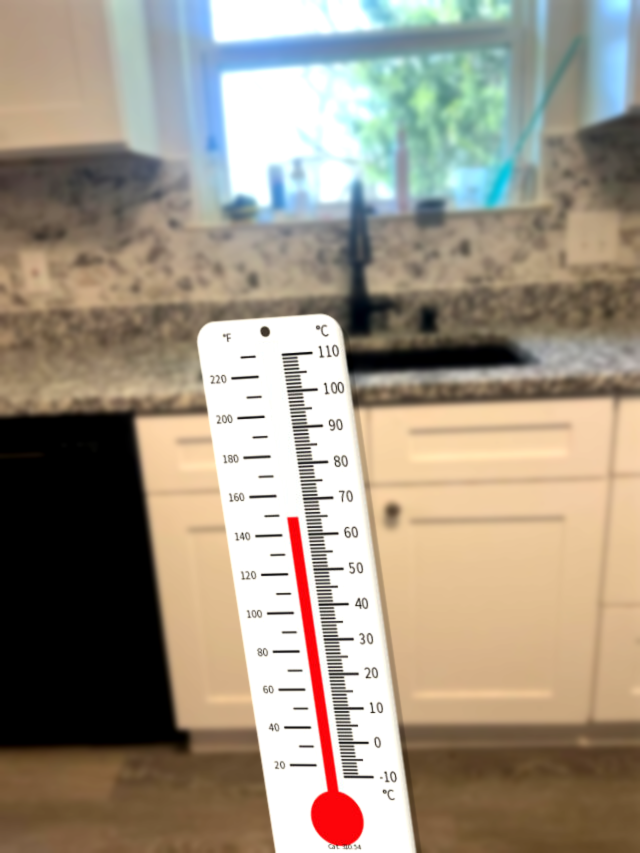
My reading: 65,°C
